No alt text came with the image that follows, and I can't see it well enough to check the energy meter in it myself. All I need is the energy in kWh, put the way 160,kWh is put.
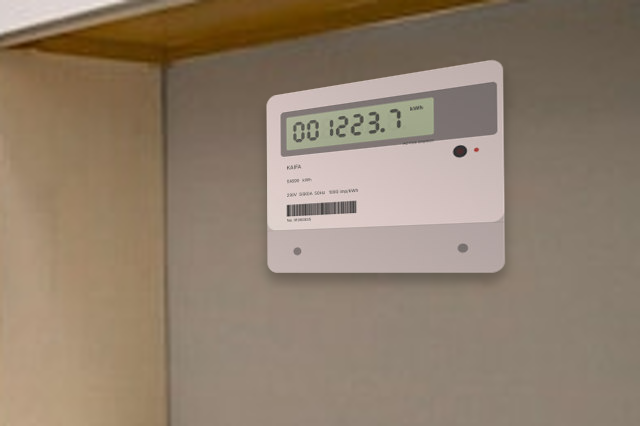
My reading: 1223.7,kWh
